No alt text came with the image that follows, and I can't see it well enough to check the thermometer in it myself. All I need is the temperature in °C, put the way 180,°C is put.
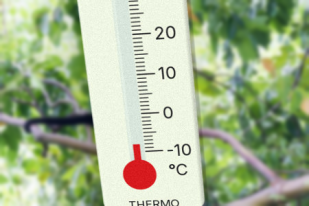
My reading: -8,°C
